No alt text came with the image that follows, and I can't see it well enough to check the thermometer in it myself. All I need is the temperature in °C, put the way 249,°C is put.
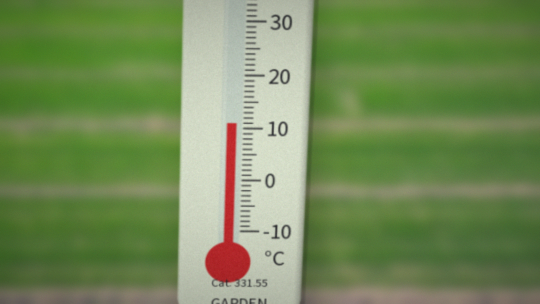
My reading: 11,°C
